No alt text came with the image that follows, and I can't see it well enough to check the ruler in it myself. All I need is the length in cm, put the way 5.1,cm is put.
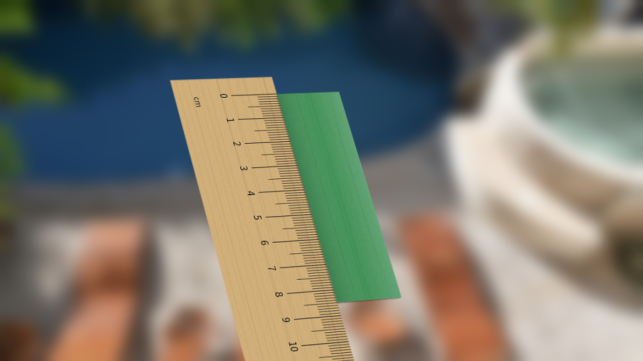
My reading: 8.5,cm
